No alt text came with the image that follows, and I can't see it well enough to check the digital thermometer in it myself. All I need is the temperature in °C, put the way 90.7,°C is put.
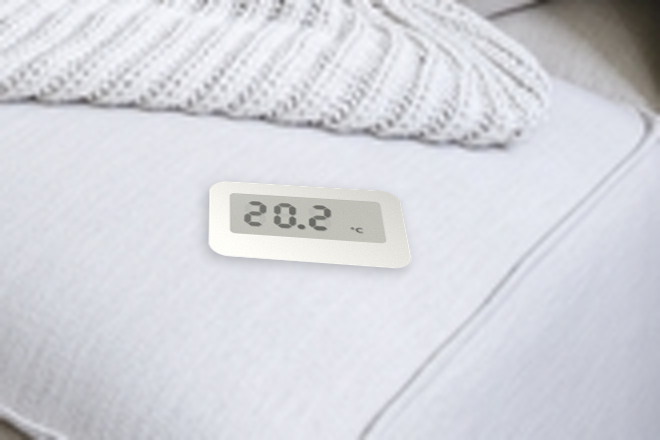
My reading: 20.2,°C
